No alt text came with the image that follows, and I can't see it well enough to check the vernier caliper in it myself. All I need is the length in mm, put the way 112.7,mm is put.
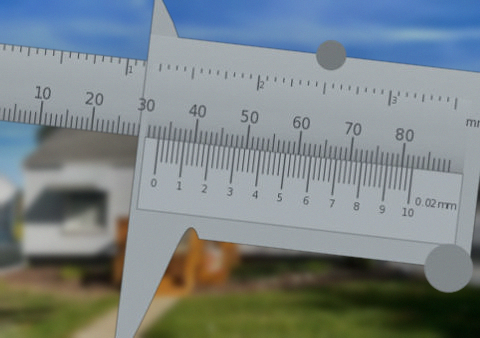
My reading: 33.0,mm
